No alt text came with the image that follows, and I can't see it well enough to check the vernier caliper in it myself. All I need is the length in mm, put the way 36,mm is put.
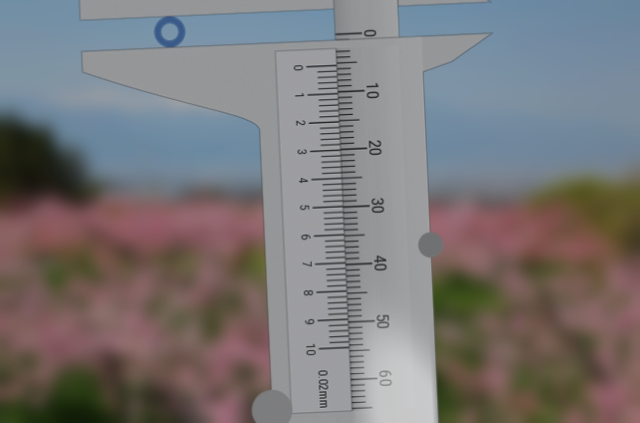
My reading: 5.4,mm
